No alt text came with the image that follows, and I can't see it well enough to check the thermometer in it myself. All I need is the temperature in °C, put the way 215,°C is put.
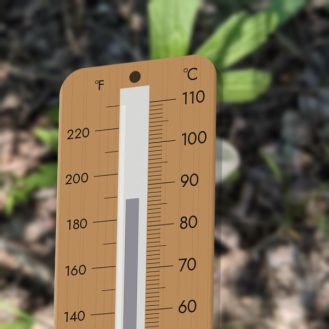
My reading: 87,°C
